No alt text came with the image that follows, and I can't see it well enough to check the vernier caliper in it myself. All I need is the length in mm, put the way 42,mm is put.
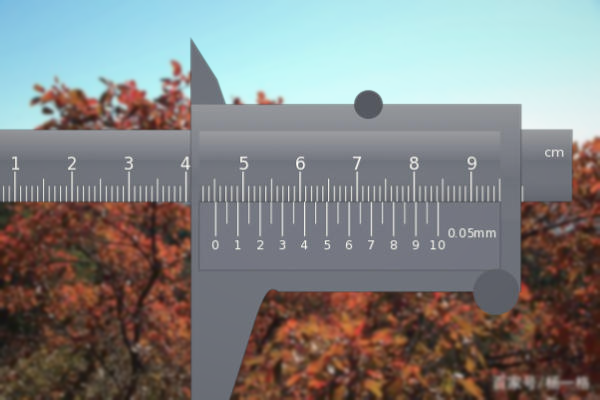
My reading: 45.2,mm
